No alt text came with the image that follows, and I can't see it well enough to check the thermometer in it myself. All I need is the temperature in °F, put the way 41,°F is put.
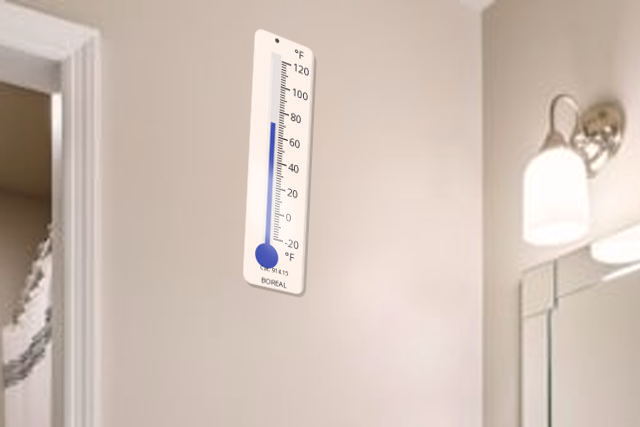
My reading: 70,°F
